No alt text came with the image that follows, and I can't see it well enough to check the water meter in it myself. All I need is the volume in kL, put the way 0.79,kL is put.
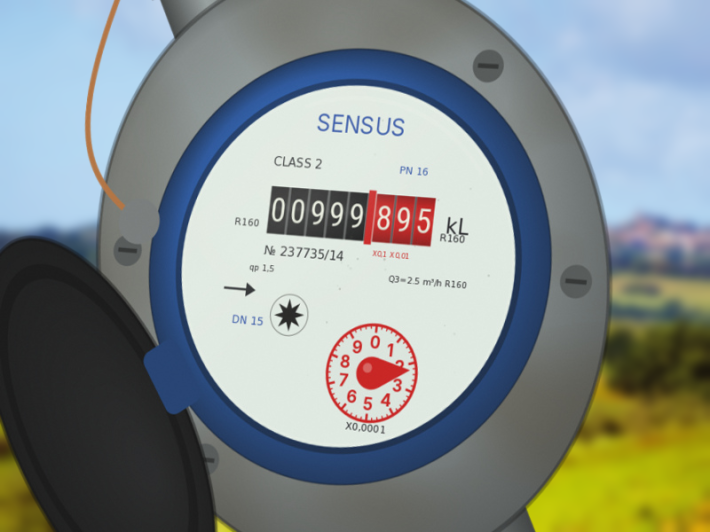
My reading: 999.8952,kL
